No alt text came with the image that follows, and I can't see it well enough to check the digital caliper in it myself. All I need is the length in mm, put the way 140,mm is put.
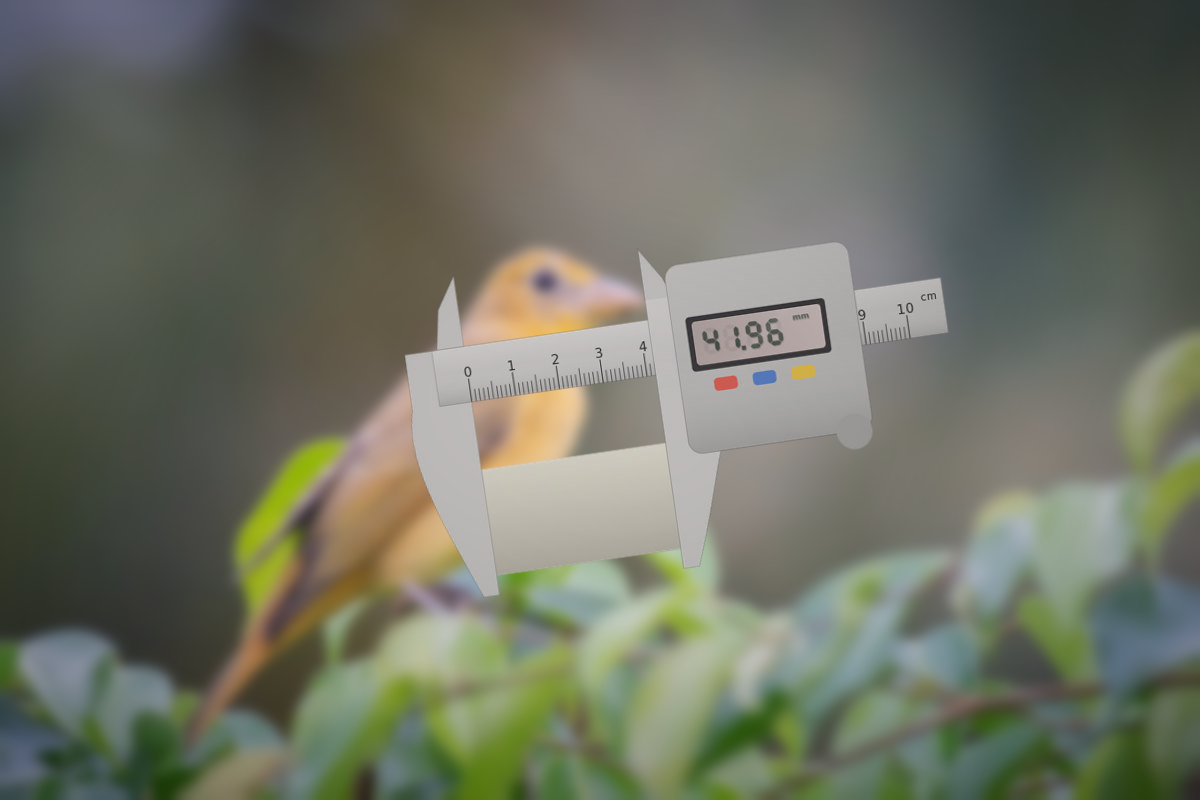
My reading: 41.96,mm
